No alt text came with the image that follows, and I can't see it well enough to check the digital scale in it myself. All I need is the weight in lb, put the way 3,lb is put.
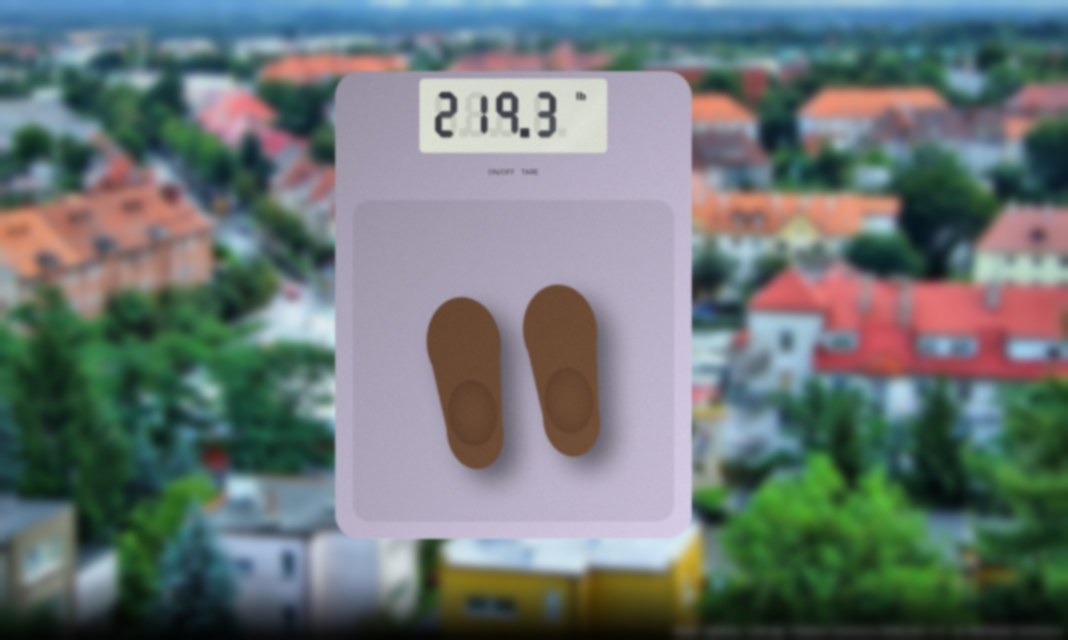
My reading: 219.3,lb
